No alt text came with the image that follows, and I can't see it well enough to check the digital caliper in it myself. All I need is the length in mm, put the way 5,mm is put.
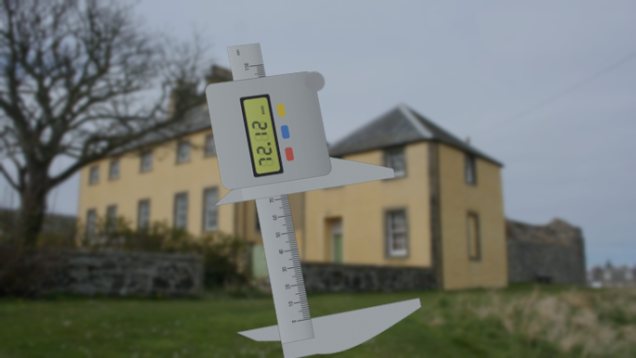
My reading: 72.12,mm
